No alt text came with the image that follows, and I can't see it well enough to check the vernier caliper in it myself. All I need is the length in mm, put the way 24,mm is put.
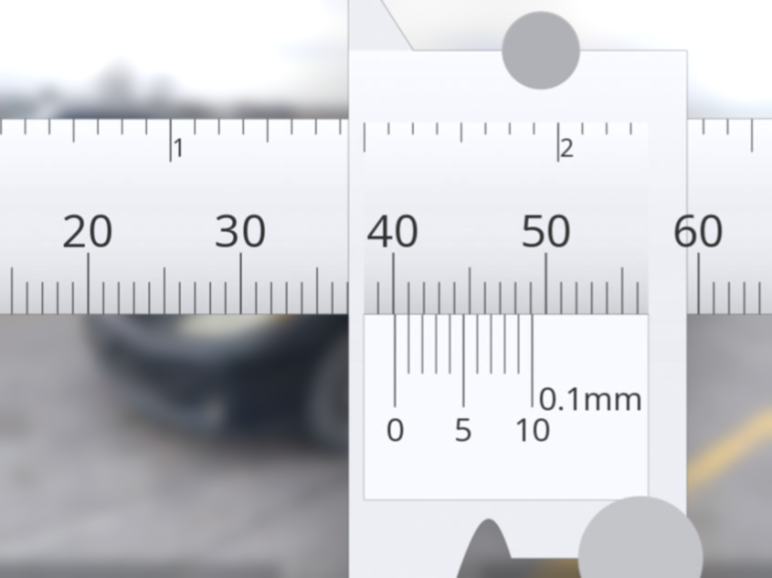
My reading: 40.1,mm
